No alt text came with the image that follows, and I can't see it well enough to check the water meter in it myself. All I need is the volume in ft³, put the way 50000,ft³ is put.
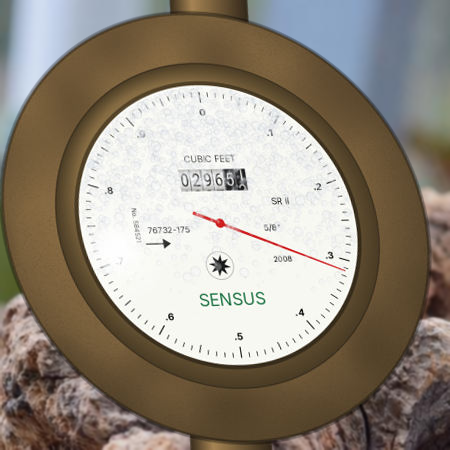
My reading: 29651.31,ft³
